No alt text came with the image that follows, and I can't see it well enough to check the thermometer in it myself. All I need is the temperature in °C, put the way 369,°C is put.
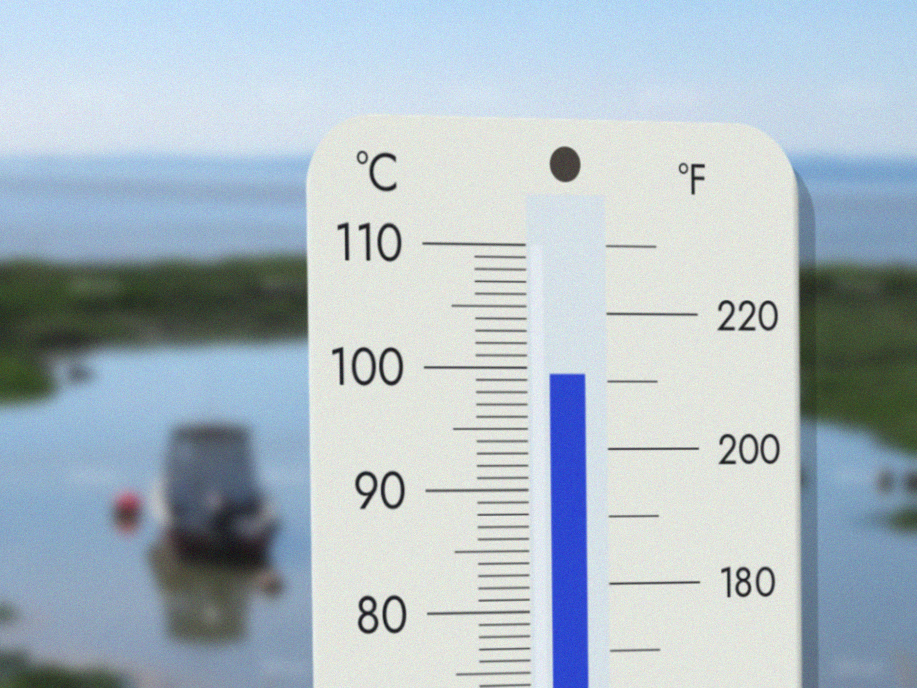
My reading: 99.5,°C
